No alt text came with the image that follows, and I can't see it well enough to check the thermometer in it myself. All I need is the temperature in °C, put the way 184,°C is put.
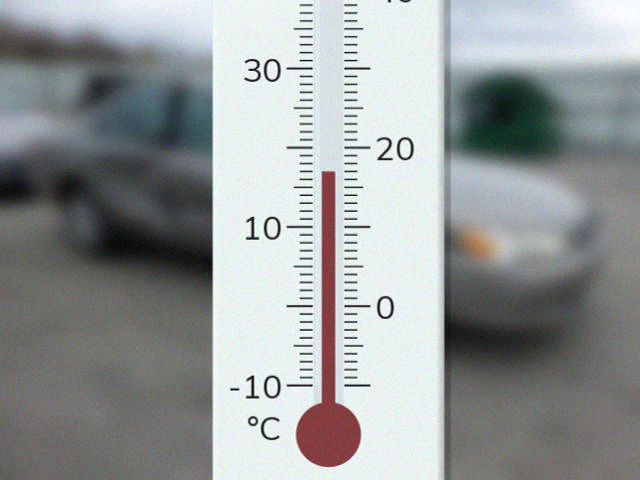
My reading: 17,°C
